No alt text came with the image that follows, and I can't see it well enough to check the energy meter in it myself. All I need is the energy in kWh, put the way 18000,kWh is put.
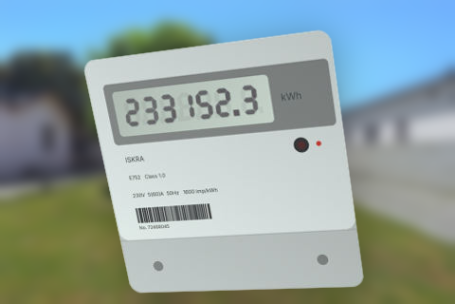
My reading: 233152.3,kWh
